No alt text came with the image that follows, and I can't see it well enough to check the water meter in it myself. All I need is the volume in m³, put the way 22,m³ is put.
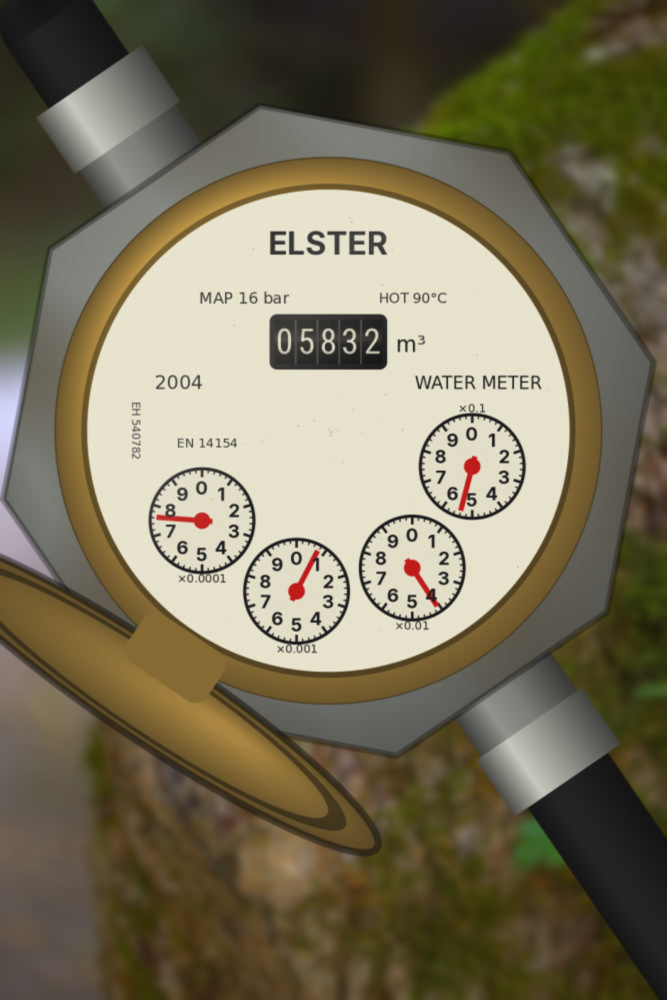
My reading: 5832.5407,m³
